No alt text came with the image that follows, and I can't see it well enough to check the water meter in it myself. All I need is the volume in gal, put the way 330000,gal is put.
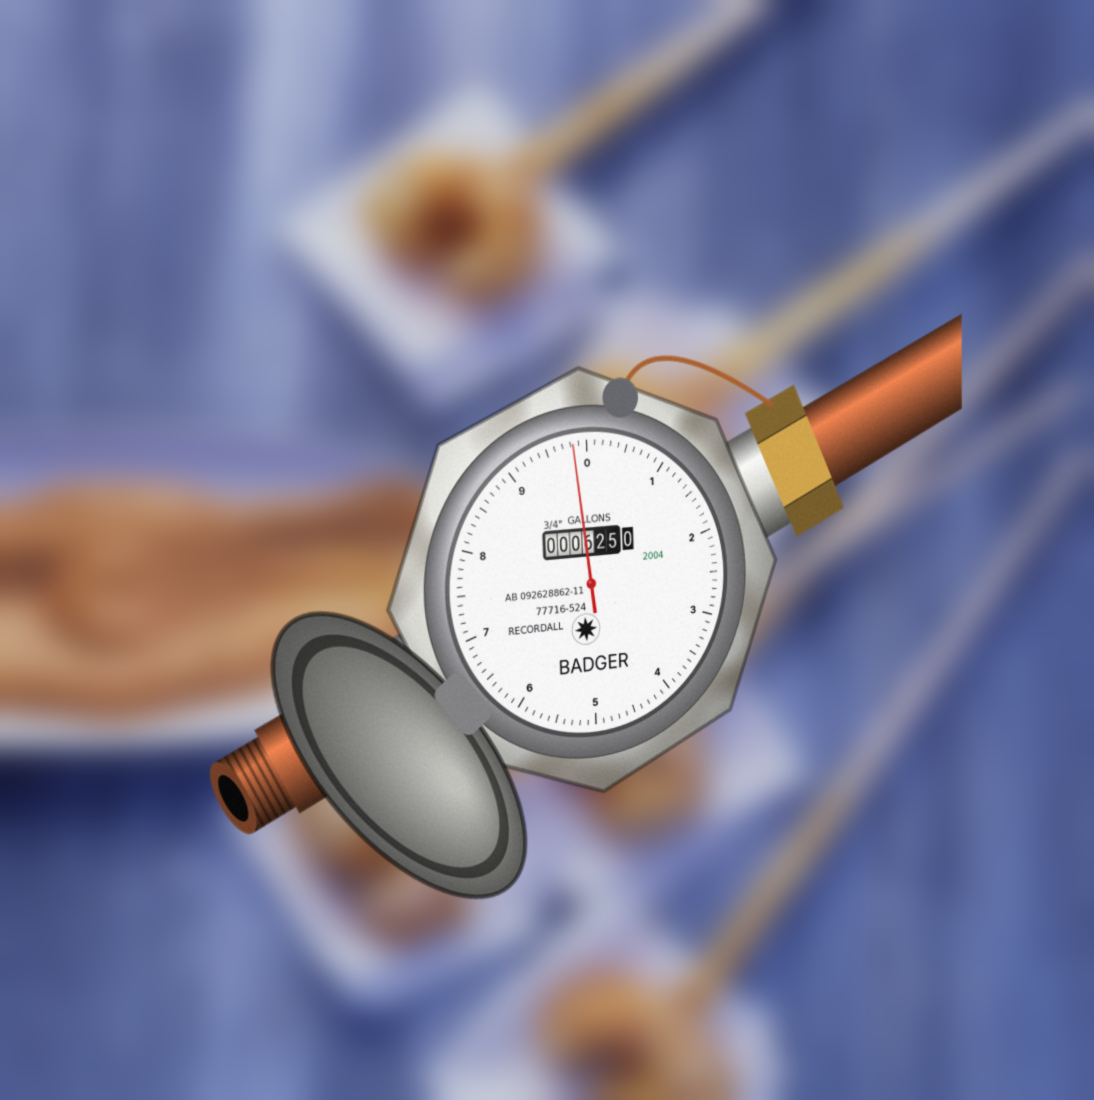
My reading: 6249.8,gal
